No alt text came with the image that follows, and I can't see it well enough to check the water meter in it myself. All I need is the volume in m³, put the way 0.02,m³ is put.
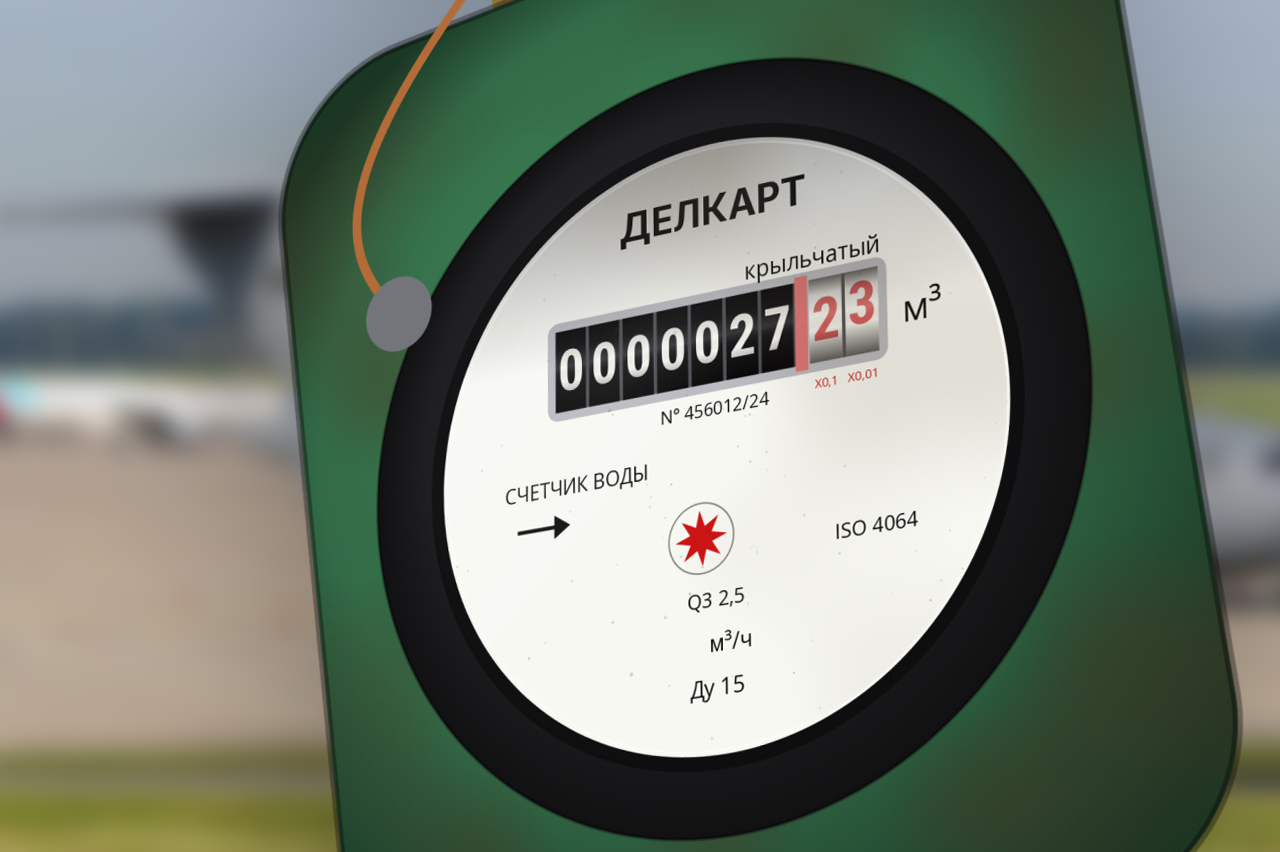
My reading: 27.23,m³
